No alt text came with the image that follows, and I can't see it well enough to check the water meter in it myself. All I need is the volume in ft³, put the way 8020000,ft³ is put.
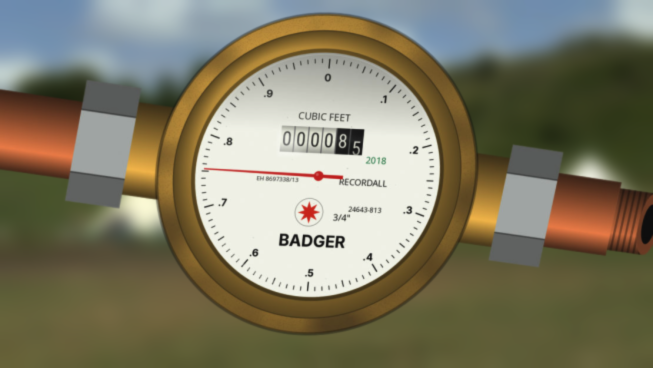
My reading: 84.75,ft³
